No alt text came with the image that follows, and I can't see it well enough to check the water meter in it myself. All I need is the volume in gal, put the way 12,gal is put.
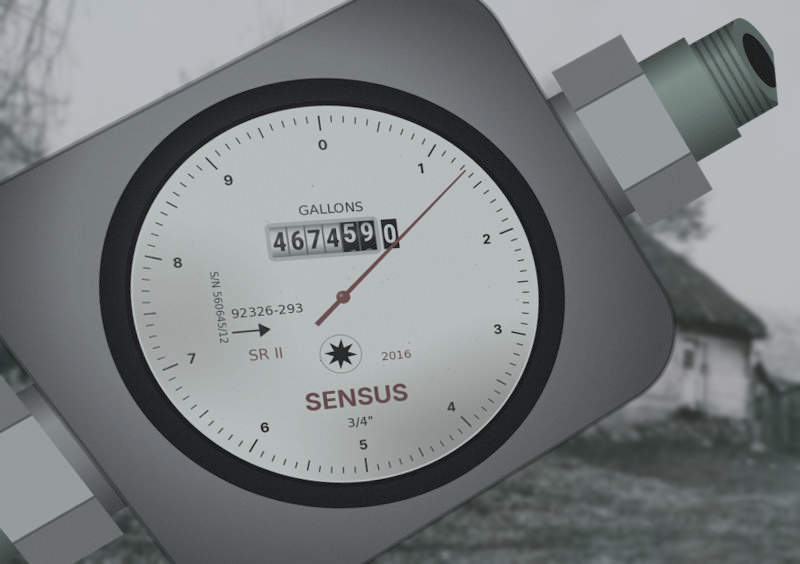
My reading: 4674591.3,gal
